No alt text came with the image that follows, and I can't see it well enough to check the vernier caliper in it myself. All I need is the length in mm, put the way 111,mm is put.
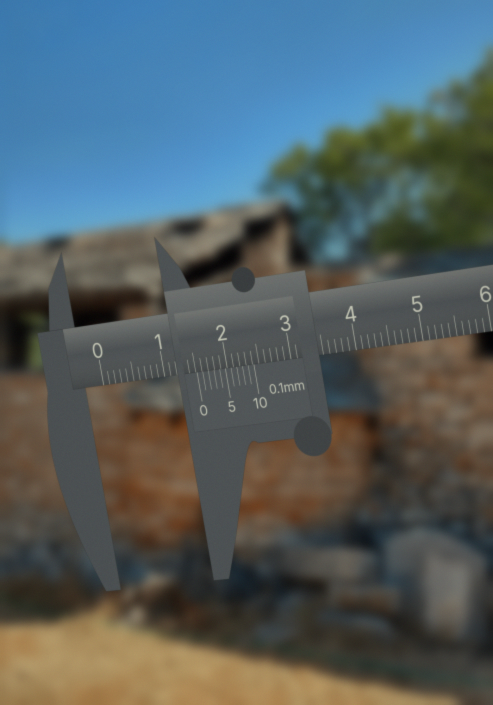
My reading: 15.2,mm
